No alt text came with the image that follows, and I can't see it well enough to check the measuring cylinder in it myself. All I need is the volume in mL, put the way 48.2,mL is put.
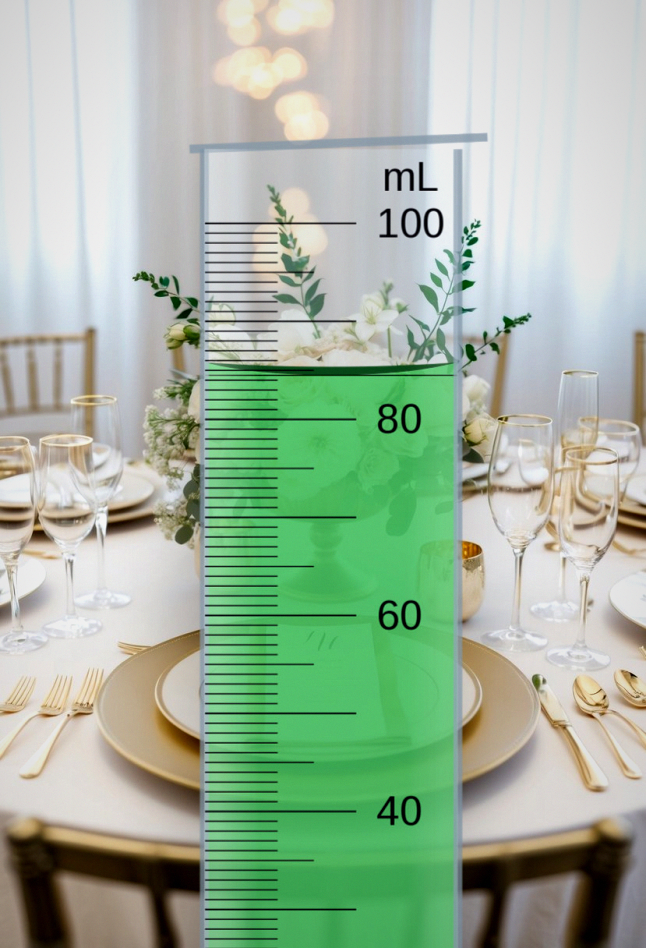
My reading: 84.5,mL
